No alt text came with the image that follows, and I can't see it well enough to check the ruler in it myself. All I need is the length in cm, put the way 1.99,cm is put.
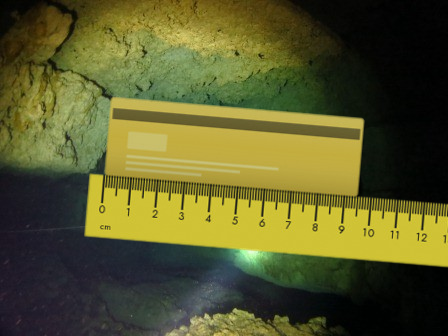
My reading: 9.5,cm
